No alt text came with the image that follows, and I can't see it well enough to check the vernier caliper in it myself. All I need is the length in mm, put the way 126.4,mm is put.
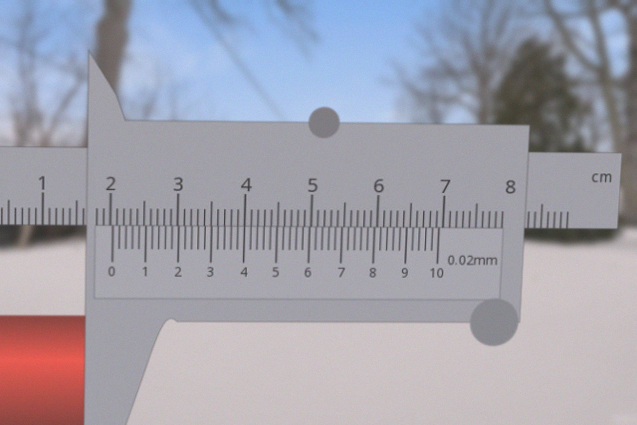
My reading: 20.4,mm
